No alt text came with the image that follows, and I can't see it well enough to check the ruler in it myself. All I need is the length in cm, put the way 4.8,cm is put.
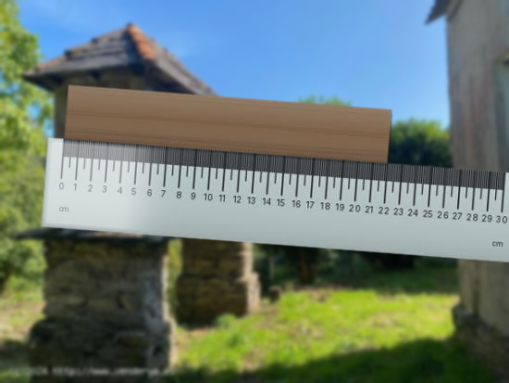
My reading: 22,cm
